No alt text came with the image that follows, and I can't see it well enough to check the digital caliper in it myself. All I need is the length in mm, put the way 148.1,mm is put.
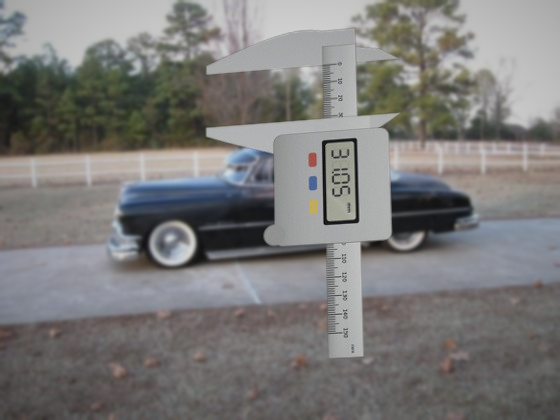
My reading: 31.05,mm
